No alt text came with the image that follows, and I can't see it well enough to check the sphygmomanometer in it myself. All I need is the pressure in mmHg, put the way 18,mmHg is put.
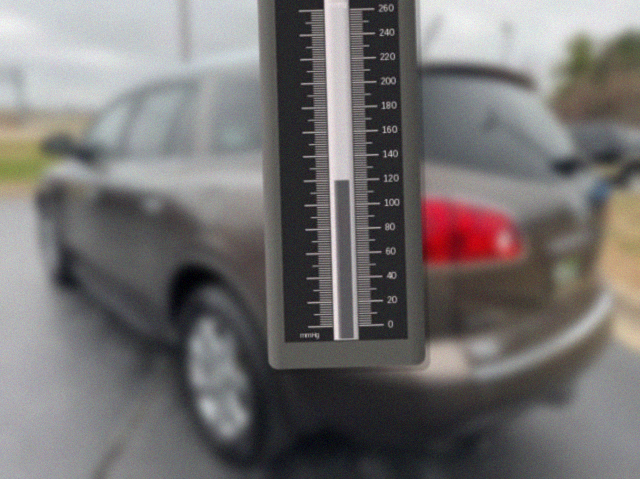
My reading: 120,mmHg
